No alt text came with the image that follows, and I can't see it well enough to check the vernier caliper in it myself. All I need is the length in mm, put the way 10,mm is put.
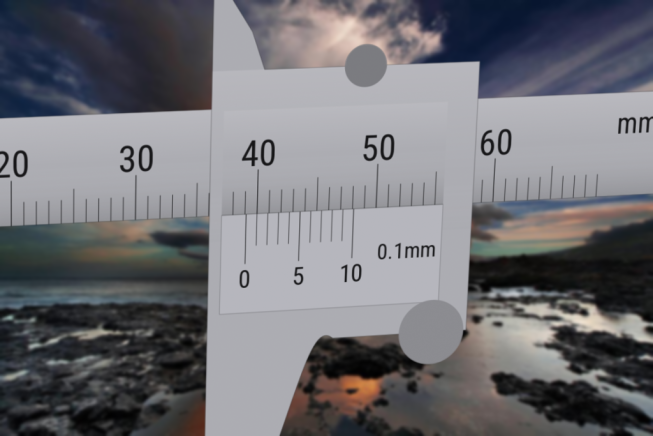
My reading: 39.1,mm
